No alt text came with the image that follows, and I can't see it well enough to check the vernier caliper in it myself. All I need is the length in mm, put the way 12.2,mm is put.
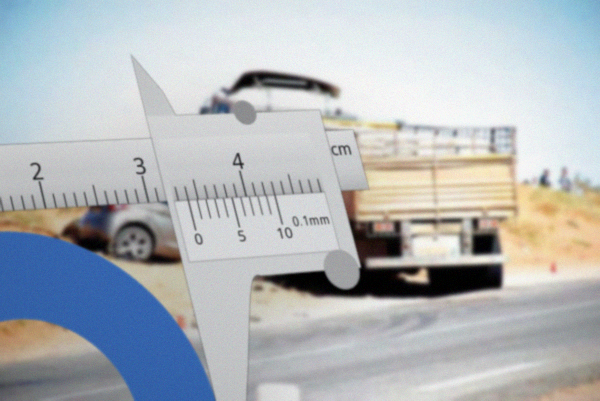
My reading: 34.0,mm
